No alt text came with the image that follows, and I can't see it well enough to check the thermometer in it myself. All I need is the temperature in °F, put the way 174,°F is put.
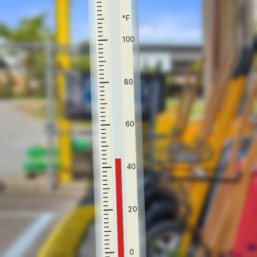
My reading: 44,°F
